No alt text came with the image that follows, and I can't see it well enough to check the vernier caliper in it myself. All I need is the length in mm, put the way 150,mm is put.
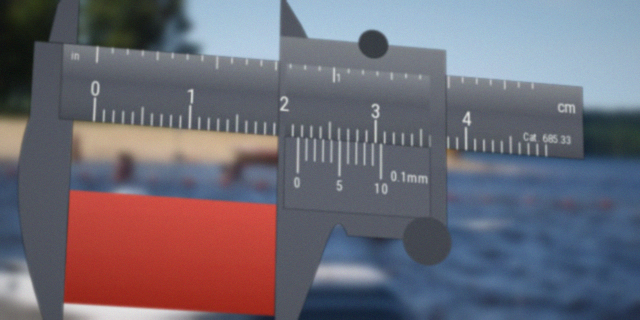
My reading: 21.6,mm
